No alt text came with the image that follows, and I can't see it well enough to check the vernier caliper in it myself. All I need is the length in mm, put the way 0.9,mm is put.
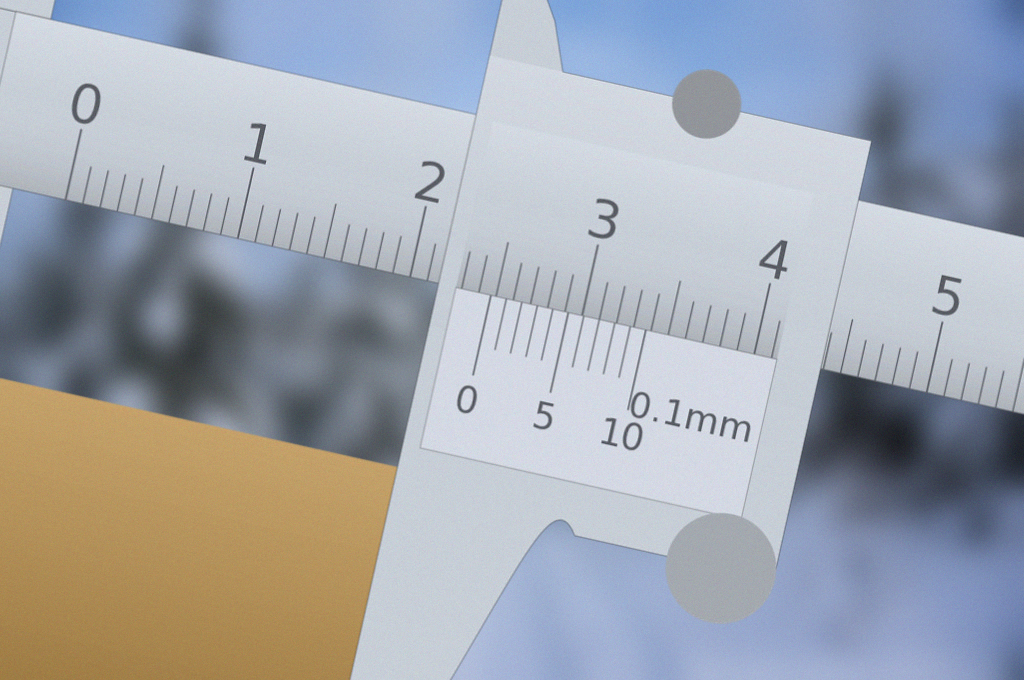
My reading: 24.7,mm
